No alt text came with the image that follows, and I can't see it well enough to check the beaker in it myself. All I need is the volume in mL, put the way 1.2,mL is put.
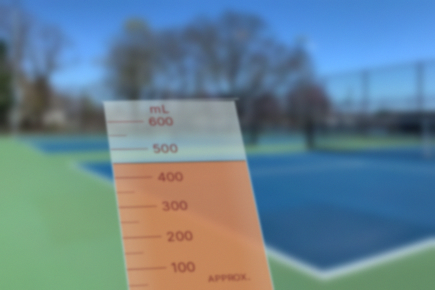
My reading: 450,mL
